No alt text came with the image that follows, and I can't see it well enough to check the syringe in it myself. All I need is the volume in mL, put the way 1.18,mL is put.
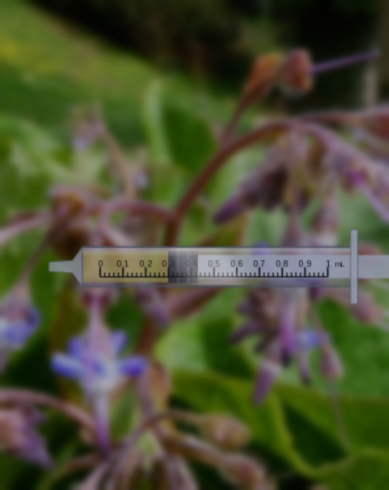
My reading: 0.3,mL
